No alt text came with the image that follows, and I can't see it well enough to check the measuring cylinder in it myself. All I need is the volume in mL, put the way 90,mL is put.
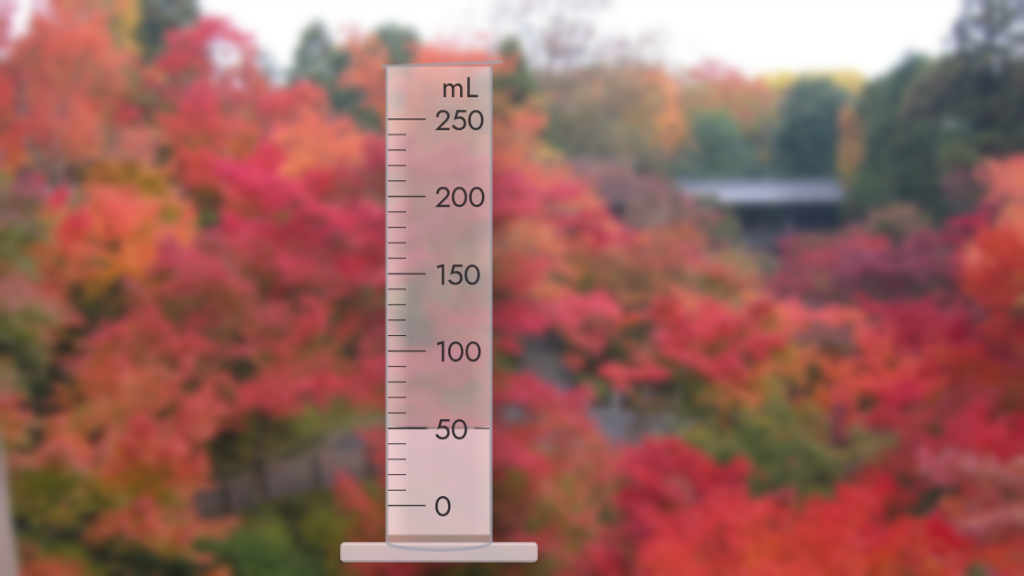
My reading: 50,mL
